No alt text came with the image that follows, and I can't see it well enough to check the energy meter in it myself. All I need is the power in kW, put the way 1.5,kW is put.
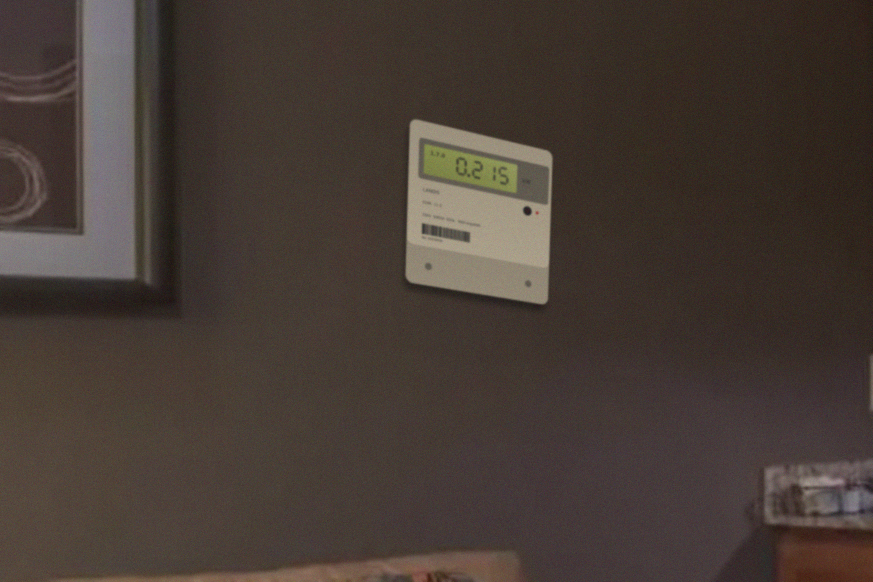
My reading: 0.215,kW
